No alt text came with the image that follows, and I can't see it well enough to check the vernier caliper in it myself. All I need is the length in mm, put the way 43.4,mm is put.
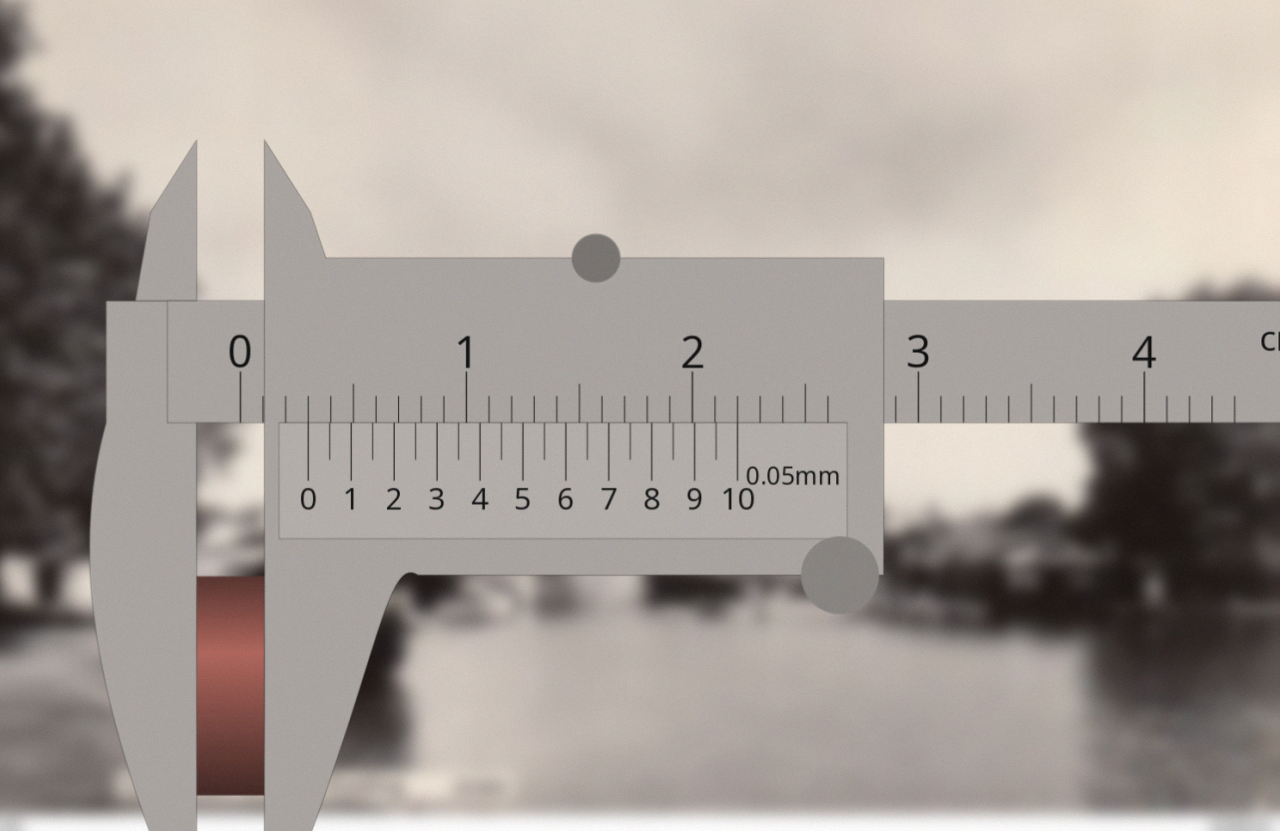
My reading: 3.0,mm
